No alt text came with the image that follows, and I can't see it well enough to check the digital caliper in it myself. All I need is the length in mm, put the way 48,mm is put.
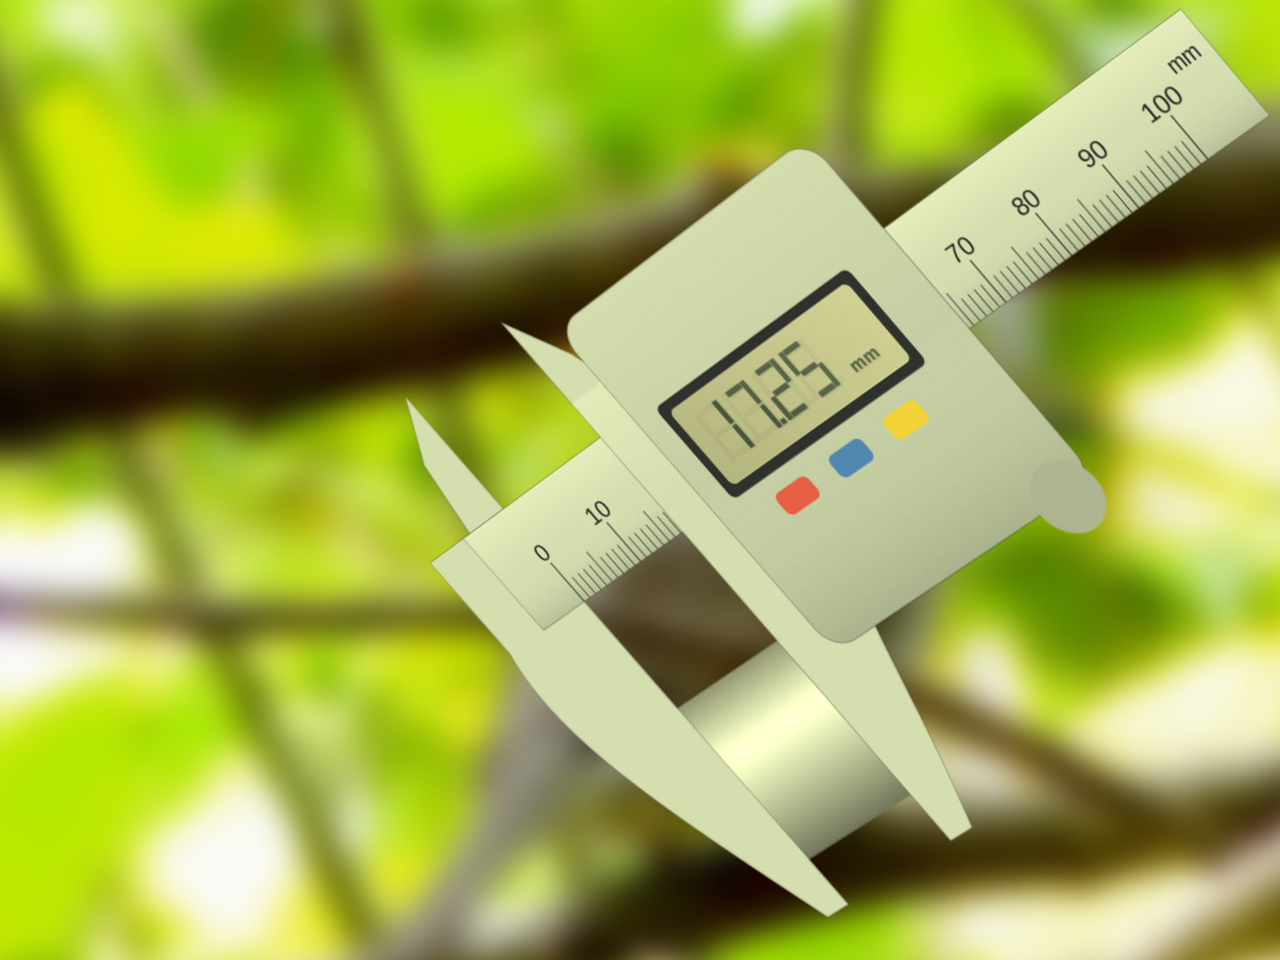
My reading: 17.25,mm
